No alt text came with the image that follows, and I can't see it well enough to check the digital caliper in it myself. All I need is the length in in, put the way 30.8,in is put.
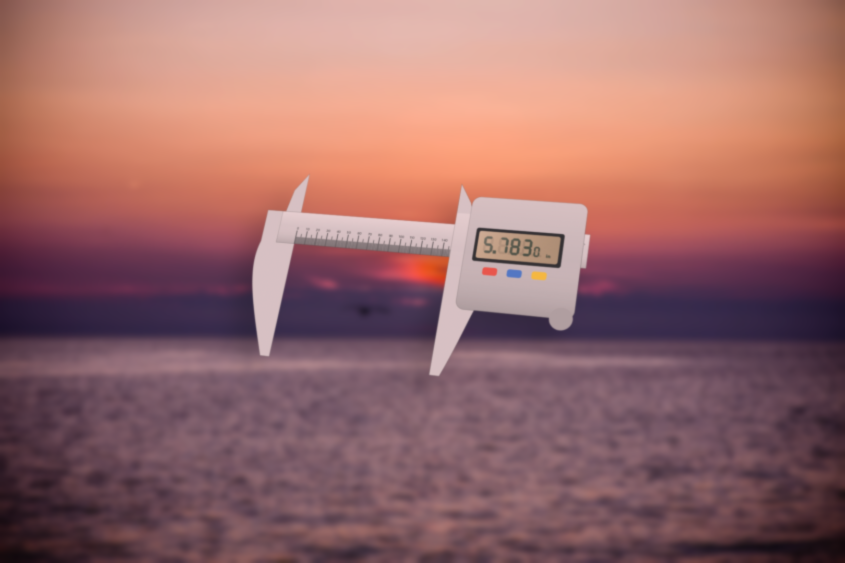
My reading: 5.7830,in
